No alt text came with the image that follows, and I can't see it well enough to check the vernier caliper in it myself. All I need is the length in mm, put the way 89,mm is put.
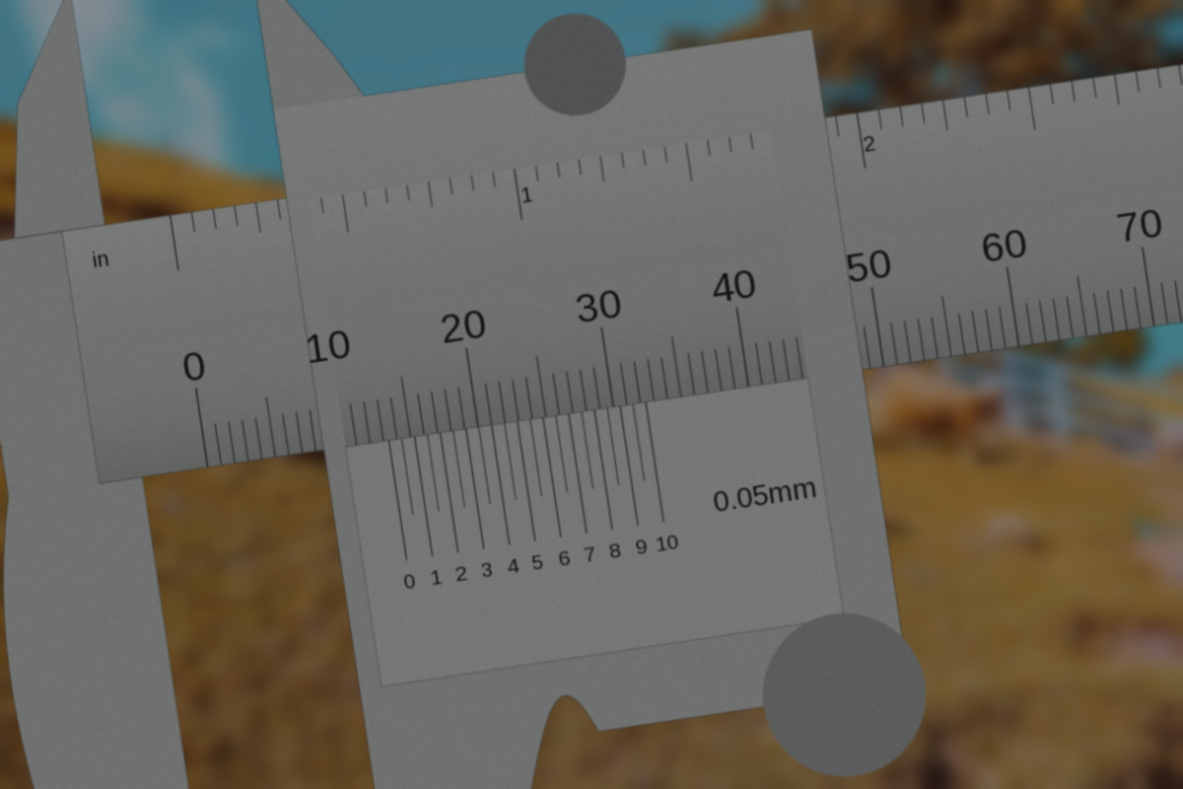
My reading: 13.4,mm
